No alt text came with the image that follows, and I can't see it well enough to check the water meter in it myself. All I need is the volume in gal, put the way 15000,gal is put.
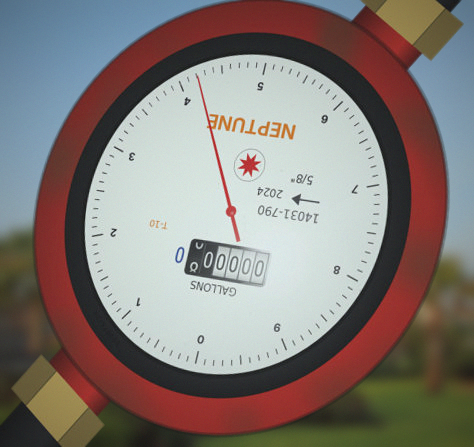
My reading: 84.2,gal
